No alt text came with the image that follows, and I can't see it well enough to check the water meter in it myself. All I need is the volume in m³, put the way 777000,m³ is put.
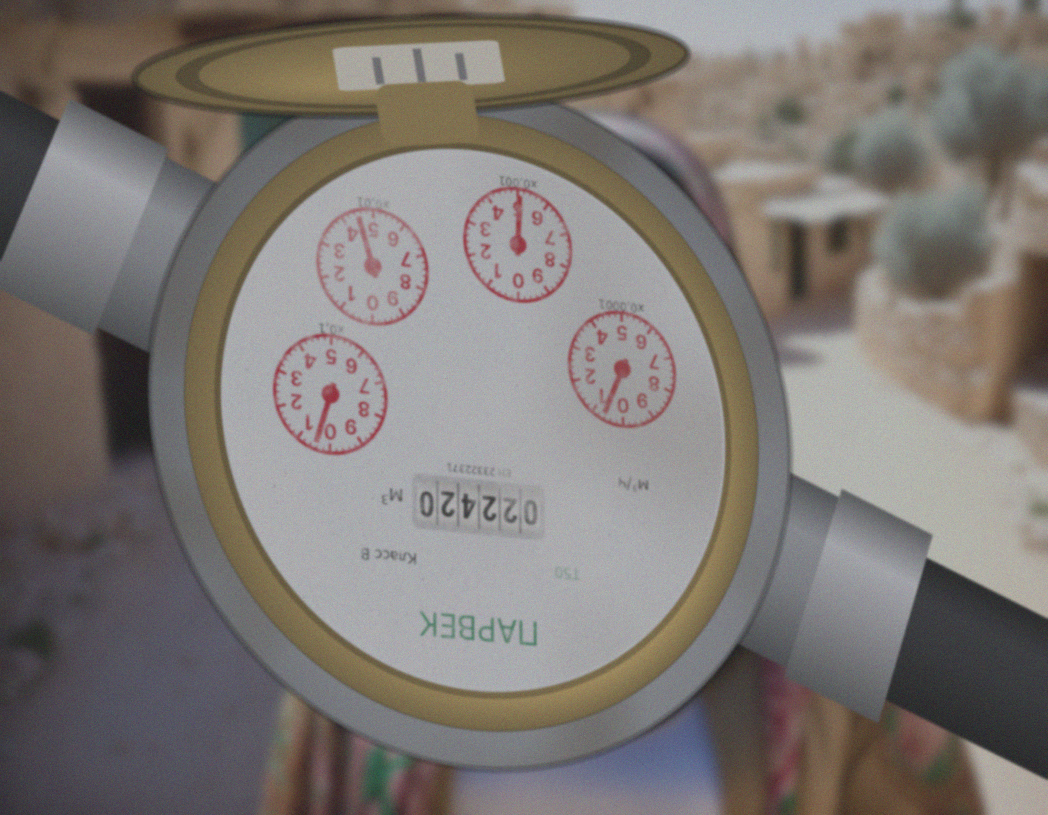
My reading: 22420.0450,m³
